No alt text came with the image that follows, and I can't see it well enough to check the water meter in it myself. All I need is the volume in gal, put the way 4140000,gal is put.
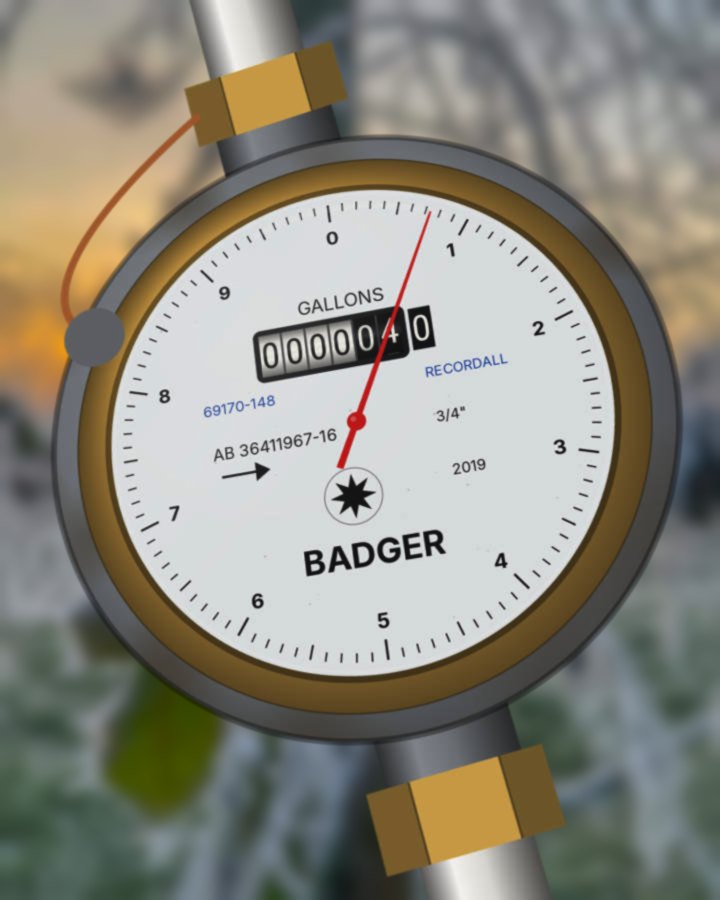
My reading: 40.7,gal
